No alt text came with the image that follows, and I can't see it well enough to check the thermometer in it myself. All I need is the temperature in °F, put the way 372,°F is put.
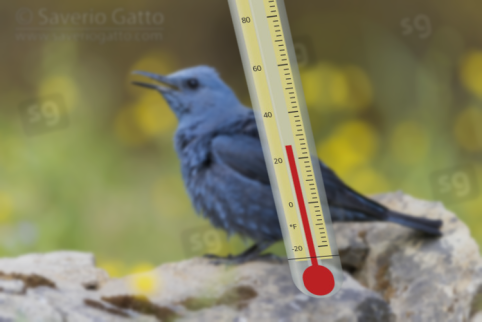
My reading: 26,°F
